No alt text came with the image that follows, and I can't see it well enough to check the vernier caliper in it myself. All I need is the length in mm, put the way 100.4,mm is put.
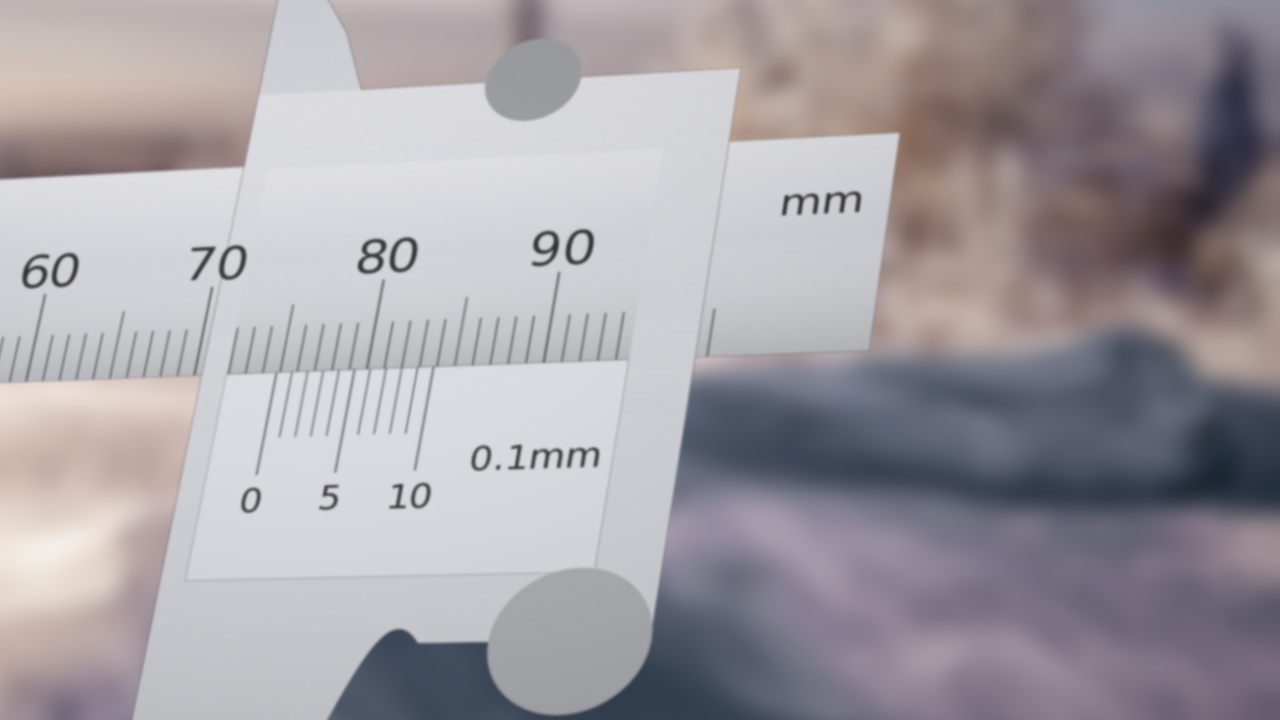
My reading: 74.8,mm
